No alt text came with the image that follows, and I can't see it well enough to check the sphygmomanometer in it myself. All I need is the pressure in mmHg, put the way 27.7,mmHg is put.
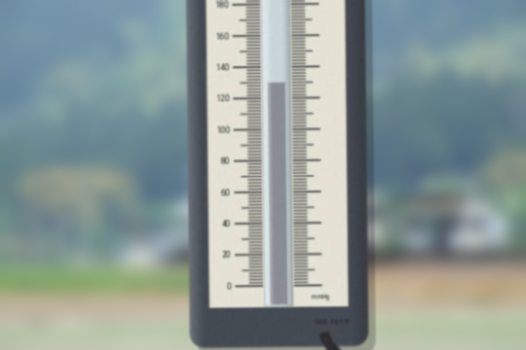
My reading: 130,mmHg
